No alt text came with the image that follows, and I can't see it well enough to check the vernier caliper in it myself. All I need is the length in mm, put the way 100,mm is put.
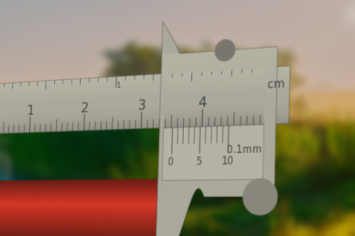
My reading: 35.2,mm
